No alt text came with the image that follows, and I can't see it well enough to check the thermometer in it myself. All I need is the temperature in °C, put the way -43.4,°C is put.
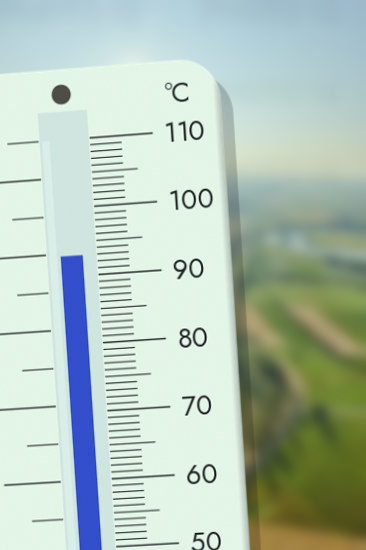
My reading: 93,°C
